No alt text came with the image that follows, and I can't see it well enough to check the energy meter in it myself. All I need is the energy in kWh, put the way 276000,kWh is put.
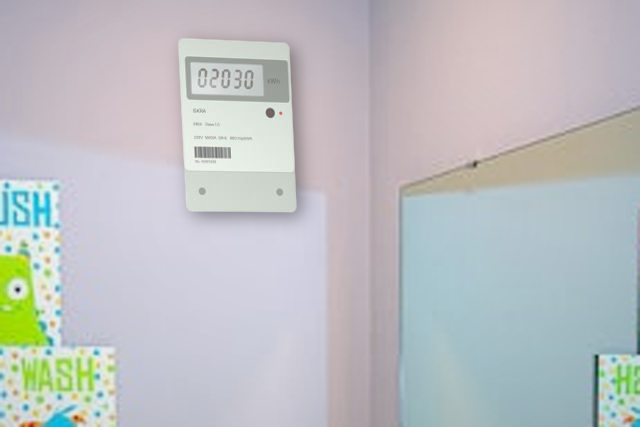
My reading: 2030,kWh
